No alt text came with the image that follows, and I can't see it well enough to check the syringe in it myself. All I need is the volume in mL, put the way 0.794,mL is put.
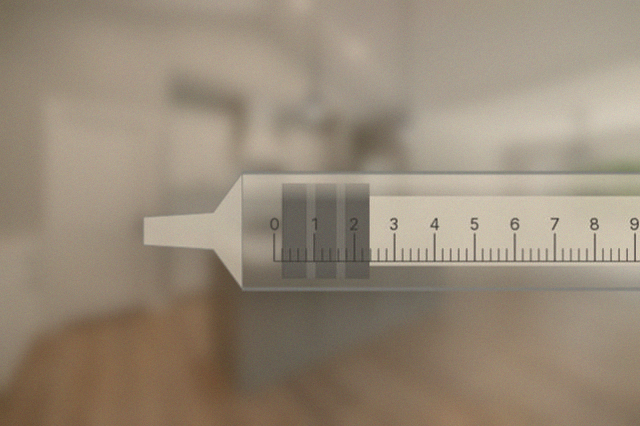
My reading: 0.2,mL
